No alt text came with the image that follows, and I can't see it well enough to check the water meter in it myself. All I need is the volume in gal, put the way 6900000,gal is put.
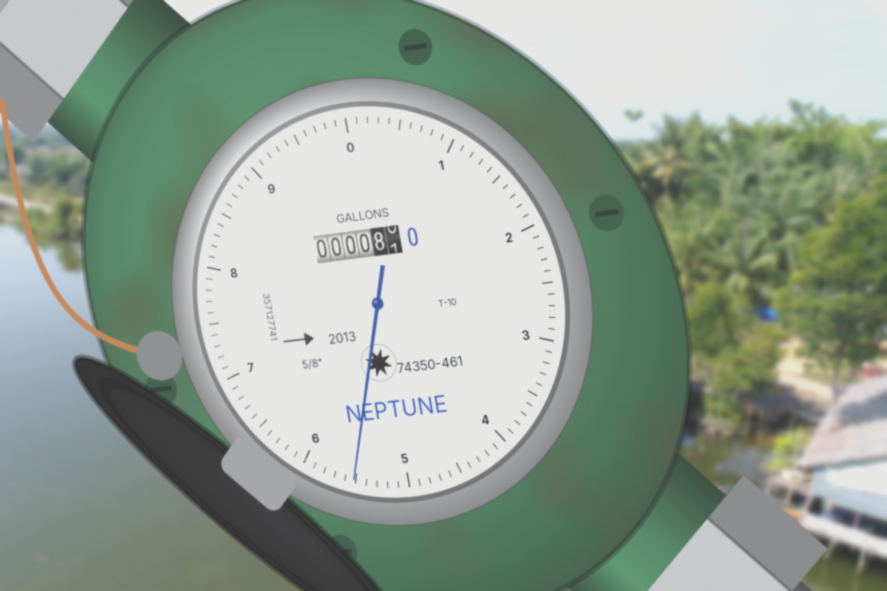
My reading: 805.5,gal
